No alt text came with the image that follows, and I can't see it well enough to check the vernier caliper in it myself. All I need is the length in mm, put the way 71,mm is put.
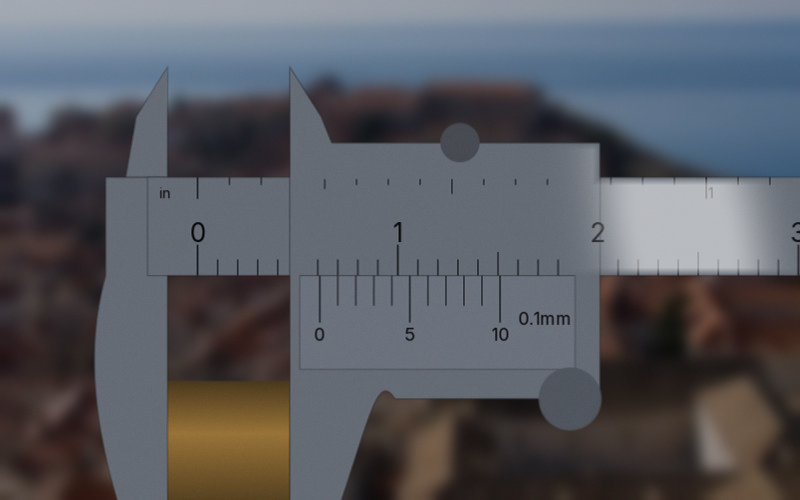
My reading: 6.1,mm
